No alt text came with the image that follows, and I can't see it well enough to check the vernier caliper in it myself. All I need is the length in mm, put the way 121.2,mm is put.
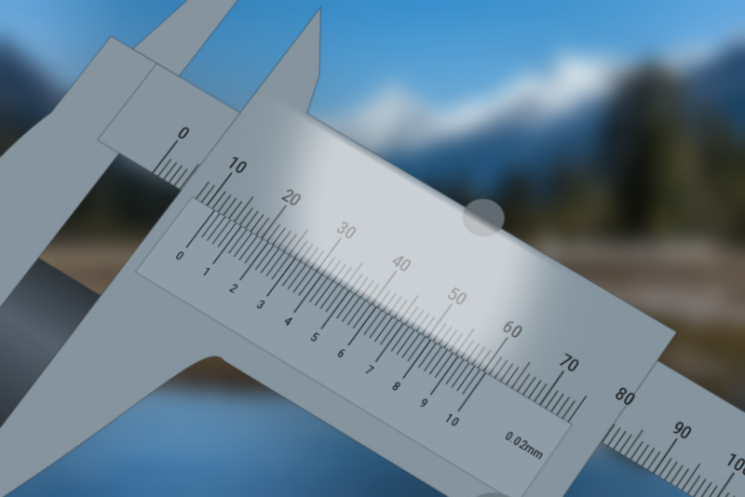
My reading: 11.4,mm
